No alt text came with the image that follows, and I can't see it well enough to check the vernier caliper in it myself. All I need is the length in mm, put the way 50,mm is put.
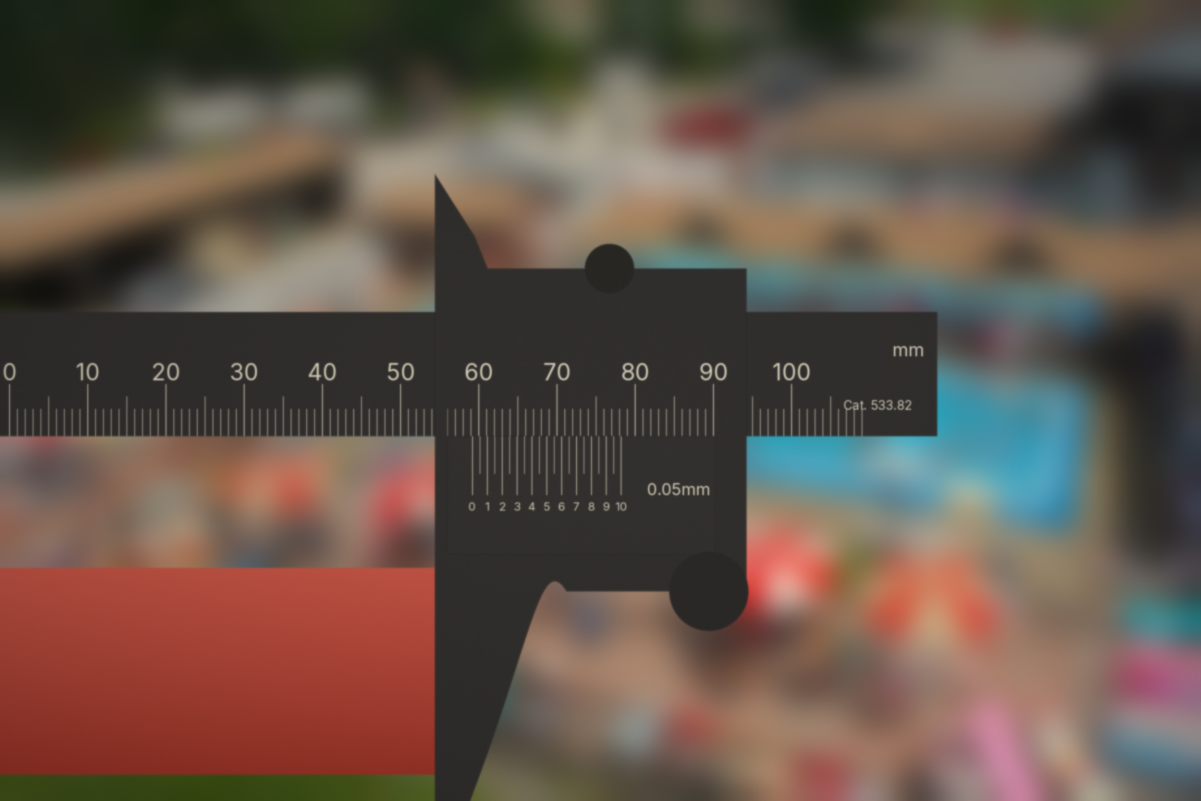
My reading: 59.2,mm
